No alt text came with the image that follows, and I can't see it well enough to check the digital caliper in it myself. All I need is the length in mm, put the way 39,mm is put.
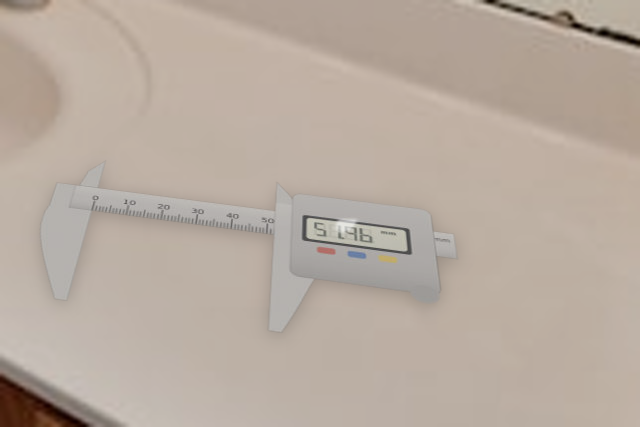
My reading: 51.96,mm
